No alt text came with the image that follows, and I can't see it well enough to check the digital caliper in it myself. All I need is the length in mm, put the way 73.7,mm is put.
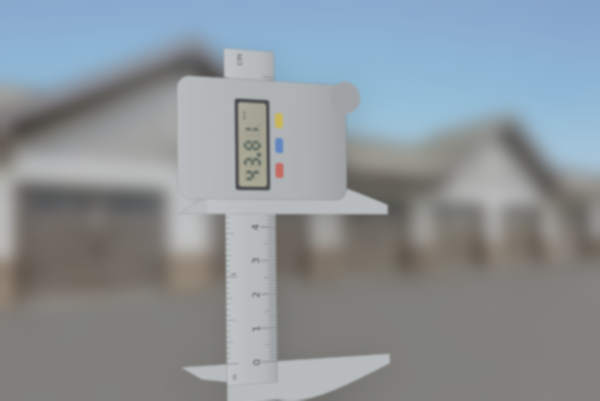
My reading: 43.81,mm
